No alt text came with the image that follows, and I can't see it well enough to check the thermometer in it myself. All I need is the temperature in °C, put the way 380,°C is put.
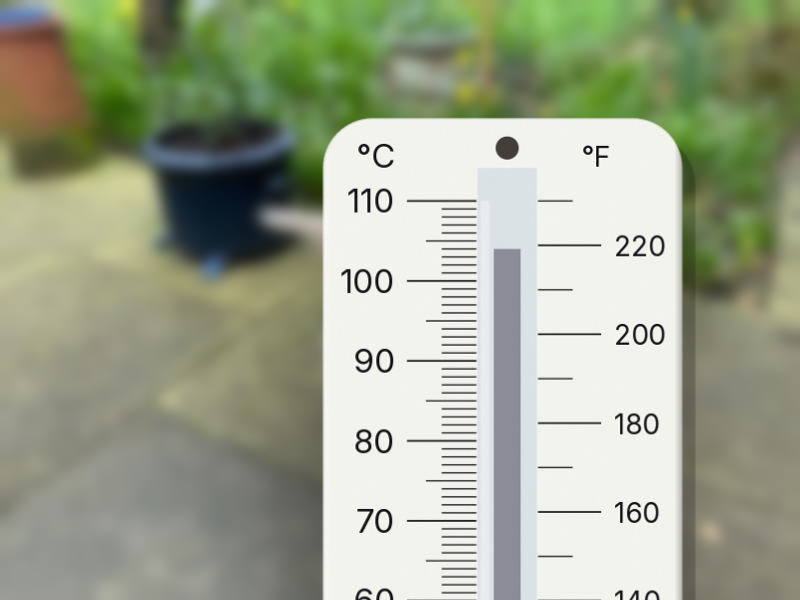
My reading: 104,°C
